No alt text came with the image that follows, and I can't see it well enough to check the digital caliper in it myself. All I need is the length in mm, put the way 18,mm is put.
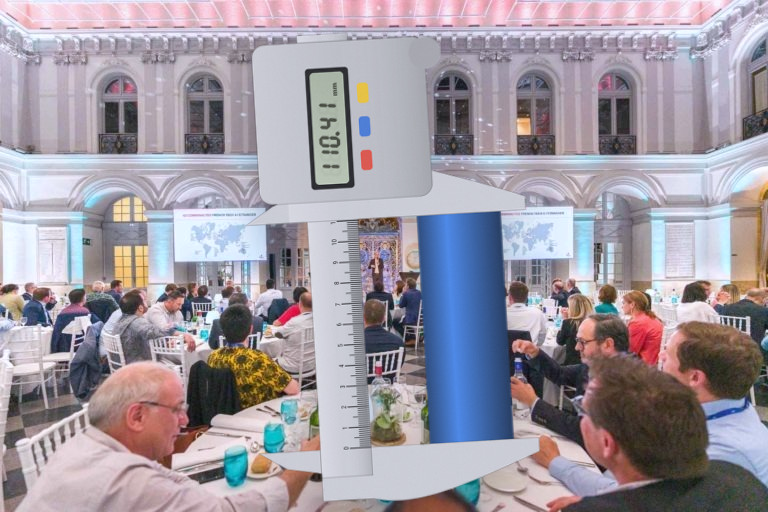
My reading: 110.41,mm
